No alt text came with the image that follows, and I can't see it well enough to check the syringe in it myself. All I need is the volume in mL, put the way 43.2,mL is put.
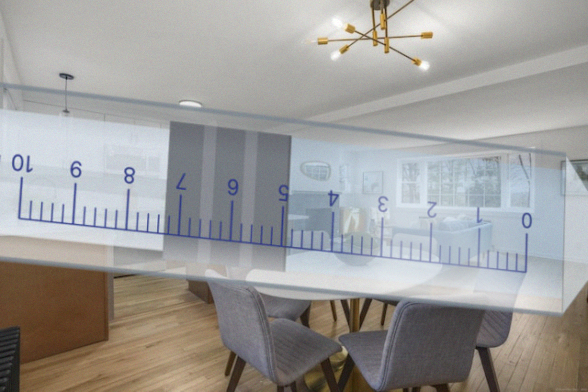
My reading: 4.9,mL
